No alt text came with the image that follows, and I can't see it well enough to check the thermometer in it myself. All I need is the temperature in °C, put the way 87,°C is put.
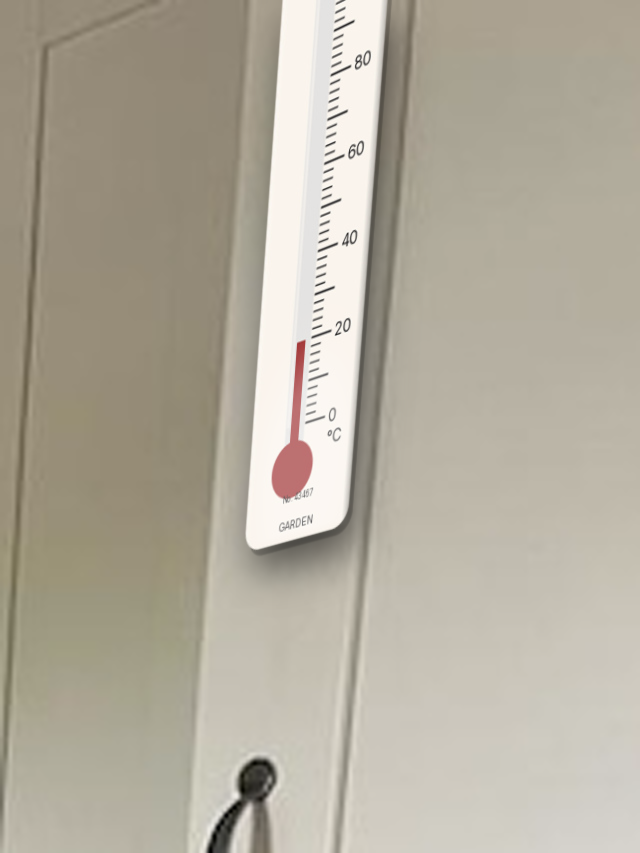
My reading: 20,°C
